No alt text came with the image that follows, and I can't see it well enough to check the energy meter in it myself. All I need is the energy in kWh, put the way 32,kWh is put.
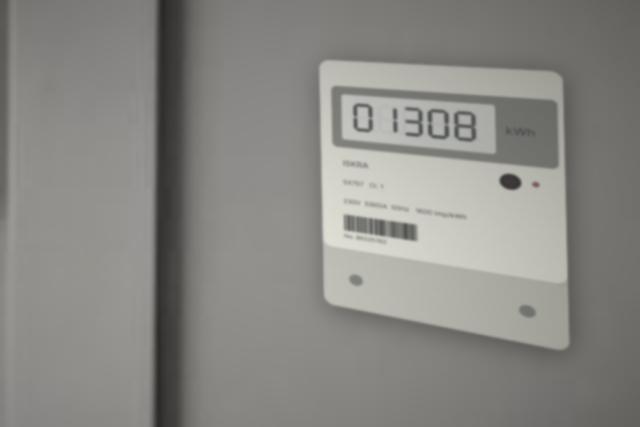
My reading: 1308,kWh
